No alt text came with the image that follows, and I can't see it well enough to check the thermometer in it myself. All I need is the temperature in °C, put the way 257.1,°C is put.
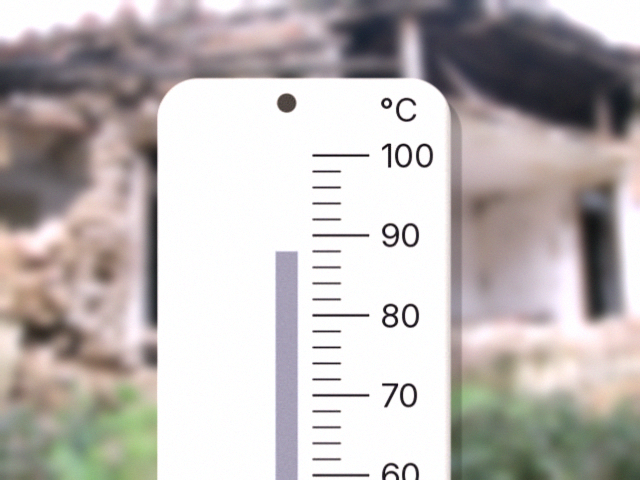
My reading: 88,°C
